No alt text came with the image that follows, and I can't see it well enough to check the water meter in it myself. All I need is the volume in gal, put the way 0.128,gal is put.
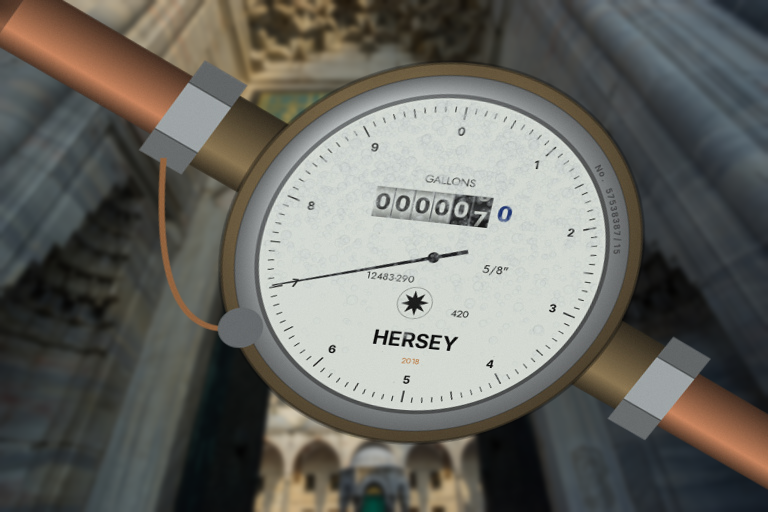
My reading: 67.0,gal
